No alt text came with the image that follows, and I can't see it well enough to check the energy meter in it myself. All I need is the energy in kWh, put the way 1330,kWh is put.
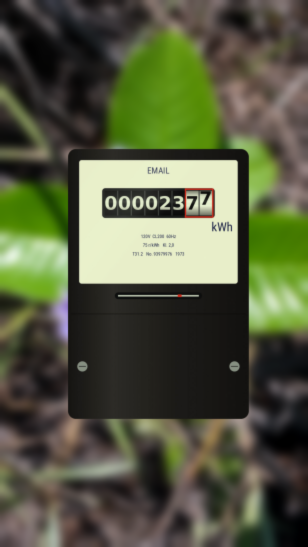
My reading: 23.77,kWh
